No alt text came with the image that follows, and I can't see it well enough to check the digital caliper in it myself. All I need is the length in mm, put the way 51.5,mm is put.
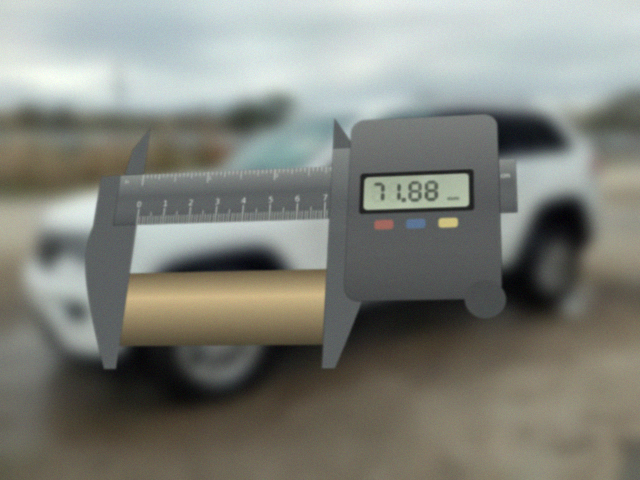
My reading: 71.88,mm
